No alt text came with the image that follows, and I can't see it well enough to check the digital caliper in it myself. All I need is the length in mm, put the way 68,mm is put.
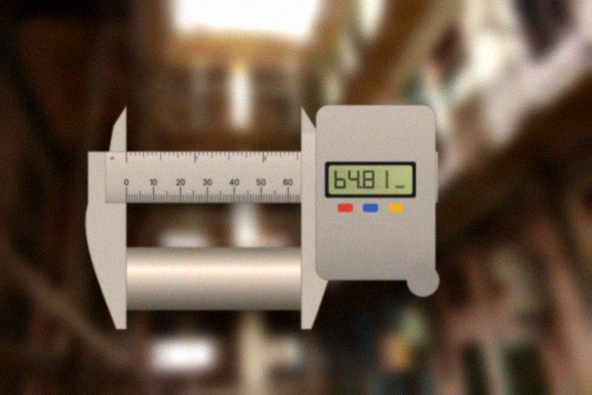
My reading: 64.81,mm
